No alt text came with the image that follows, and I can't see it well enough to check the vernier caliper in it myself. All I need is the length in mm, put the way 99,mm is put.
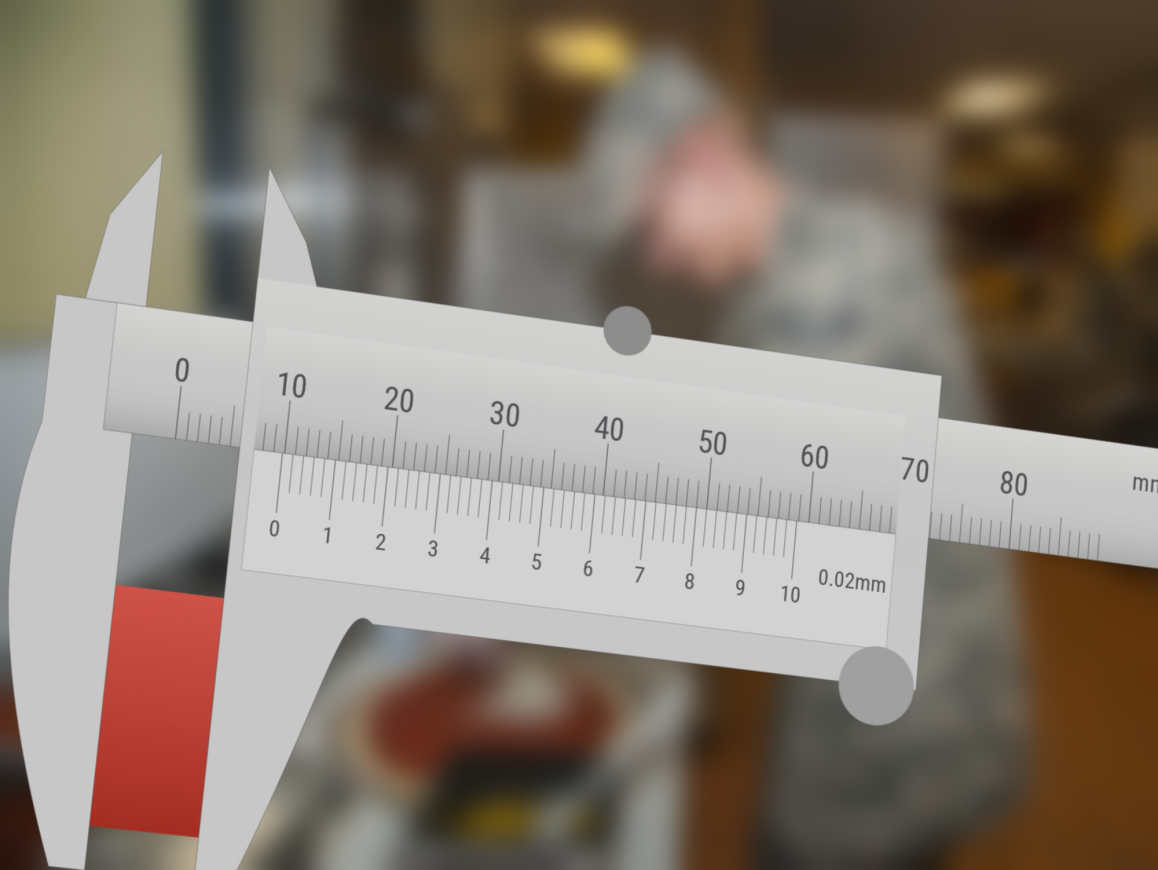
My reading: 9.8,mm
